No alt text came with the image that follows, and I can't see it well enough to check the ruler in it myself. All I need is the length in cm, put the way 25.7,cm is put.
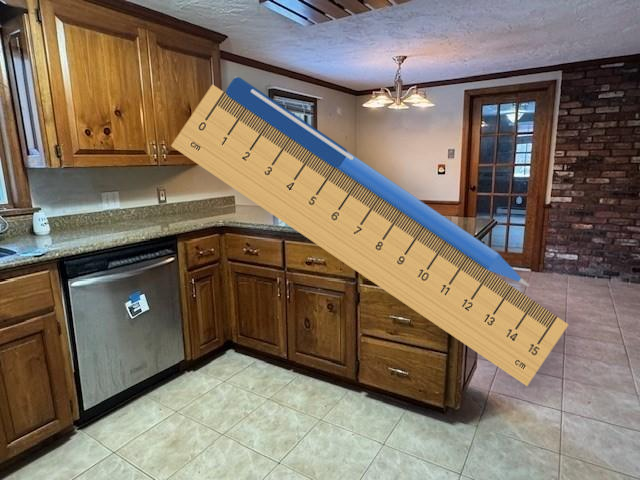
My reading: 13.5,cm
